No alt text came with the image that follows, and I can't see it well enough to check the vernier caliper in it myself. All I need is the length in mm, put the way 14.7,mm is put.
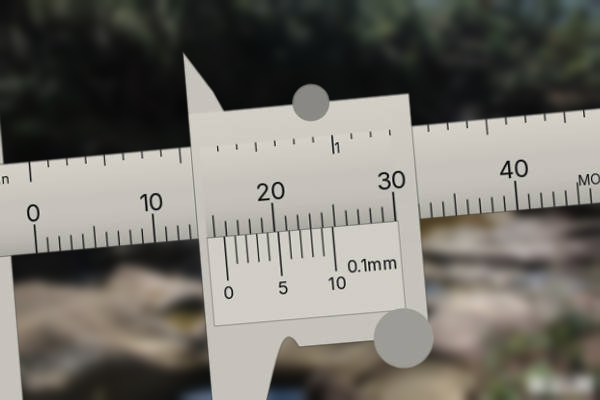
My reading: 15.8,mm
